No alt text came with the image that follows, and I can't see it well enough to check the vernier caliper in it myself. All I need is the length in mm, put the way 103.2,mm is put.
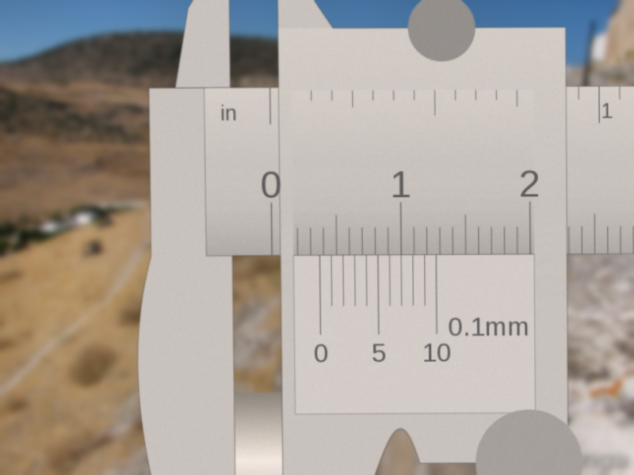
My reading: 3.7,mm
